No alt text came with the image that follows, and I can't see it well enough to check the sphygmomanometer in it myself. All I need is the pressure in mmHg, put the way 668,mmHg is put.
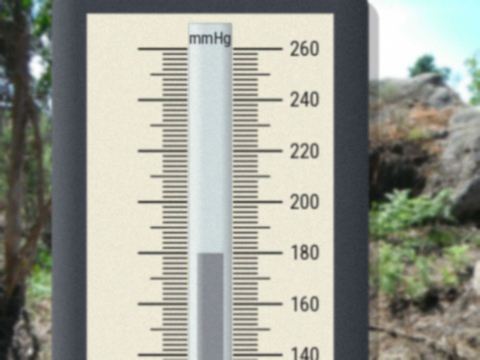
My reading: 180,mmHg
